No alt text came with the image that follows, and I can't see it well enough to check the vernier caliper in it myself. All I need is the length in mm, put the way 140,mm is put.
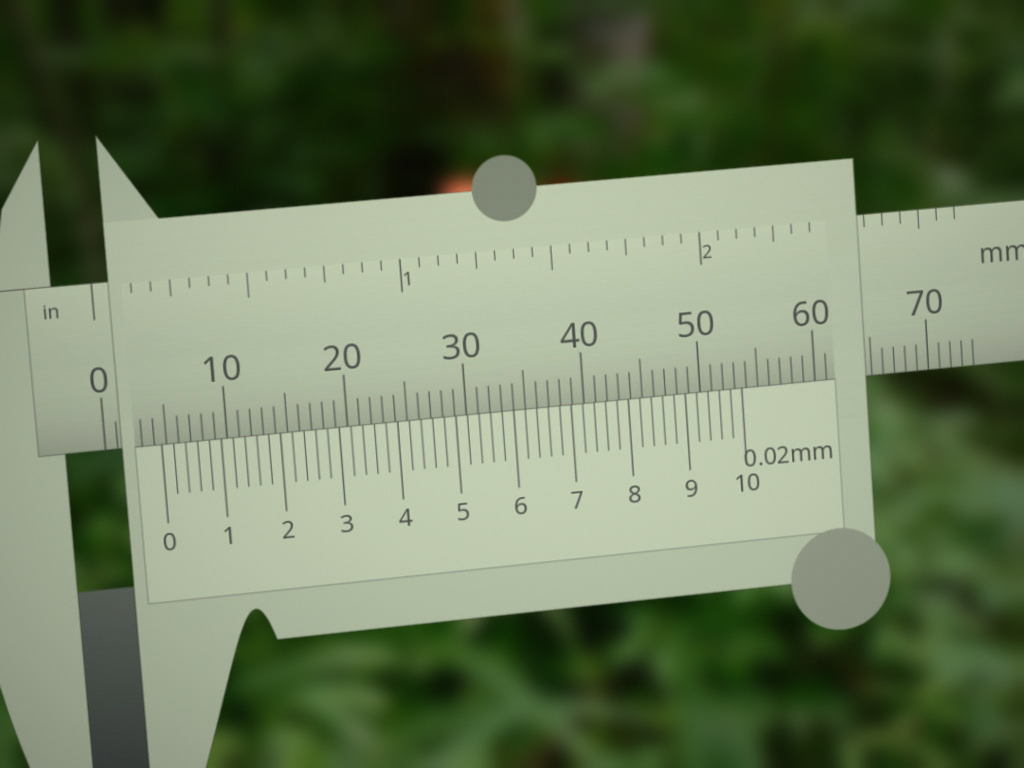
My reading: 4.6,mm
